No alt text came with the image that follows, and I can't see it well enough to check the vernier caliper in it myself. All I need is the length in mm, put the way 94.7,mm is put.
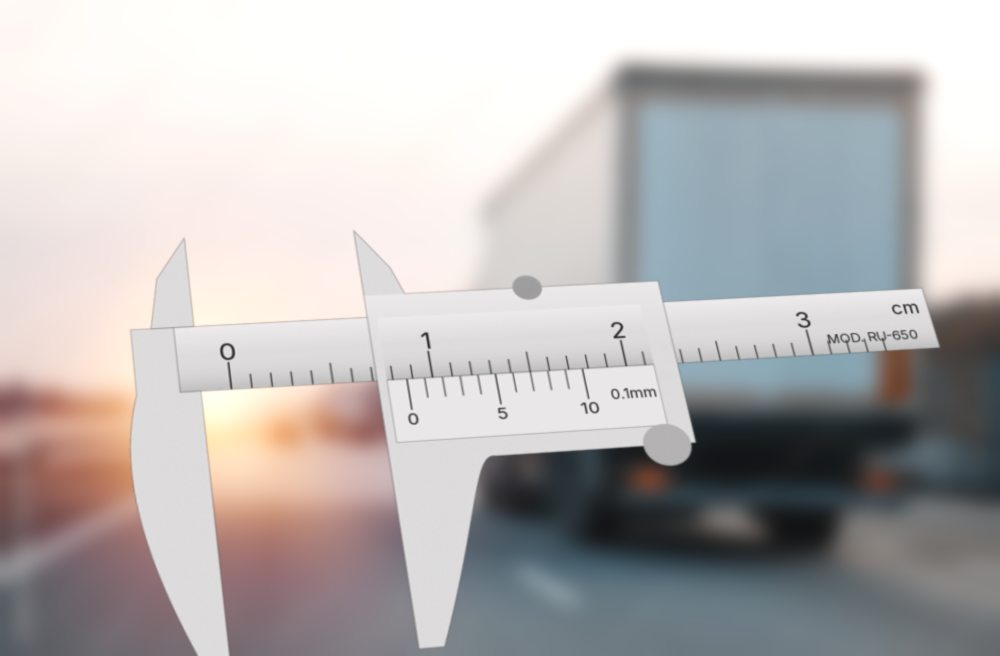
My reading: 8.7,mm
